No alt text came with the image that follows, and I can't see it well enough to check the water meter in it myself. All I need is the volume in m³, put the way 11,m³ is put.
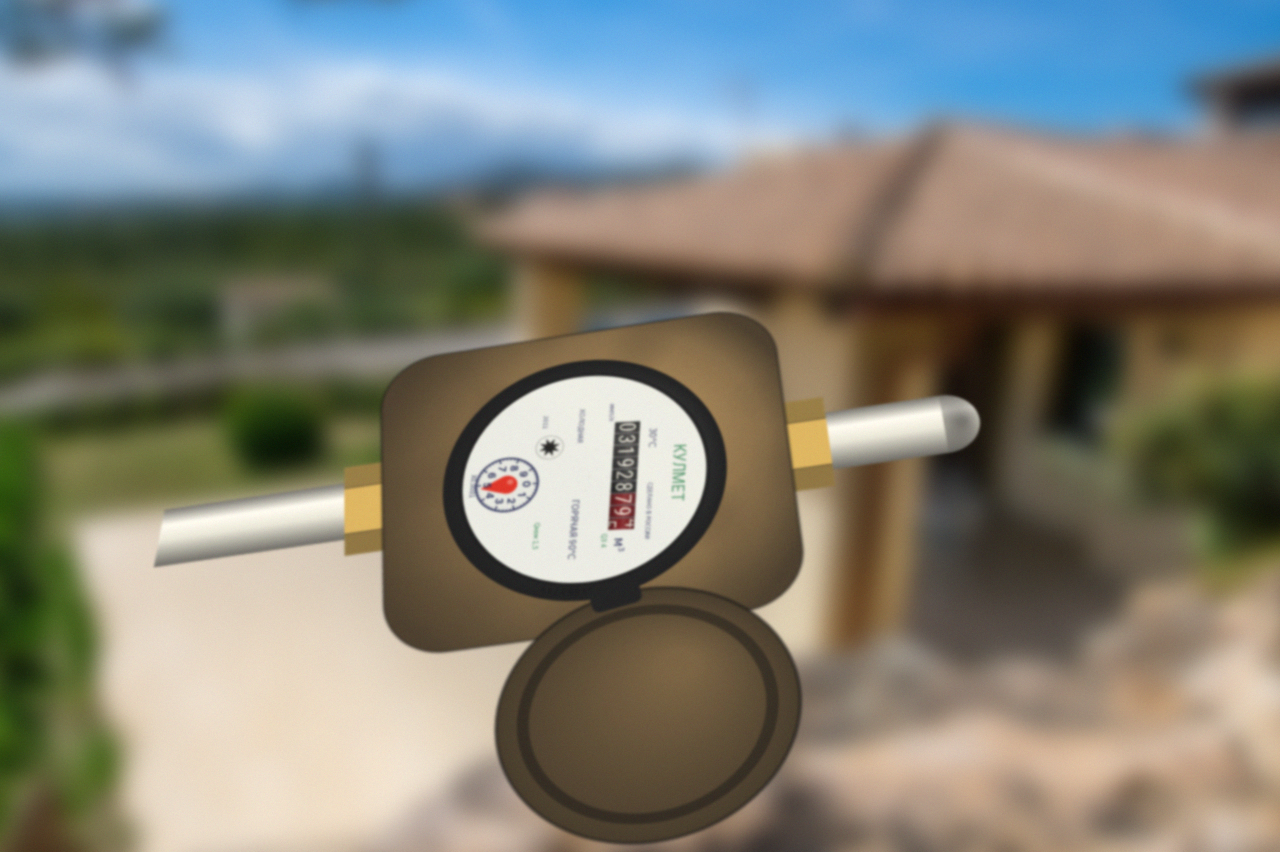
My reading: 31928.7944,m³
